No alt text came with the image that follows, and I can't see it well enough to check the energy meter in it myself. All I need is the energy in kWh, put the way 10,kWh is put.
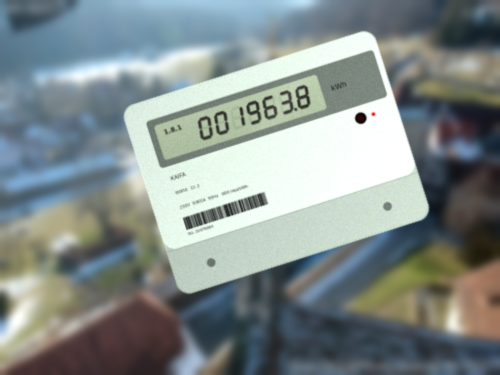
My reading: 1963.8,kWh
